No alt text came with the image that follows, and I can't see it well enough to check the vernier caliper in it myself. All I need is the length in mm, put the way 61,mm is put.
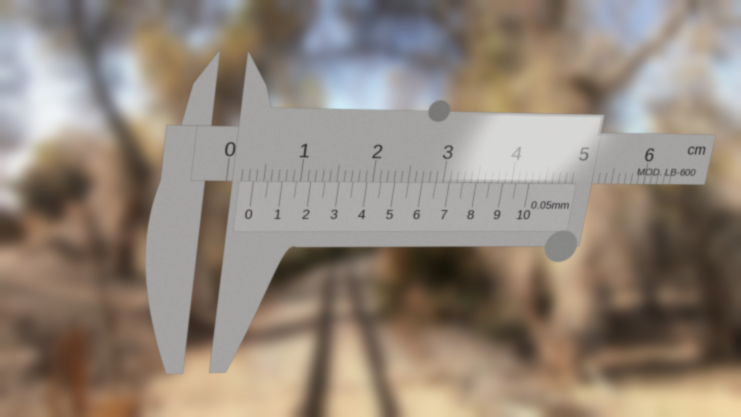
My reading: 3.6,mm
